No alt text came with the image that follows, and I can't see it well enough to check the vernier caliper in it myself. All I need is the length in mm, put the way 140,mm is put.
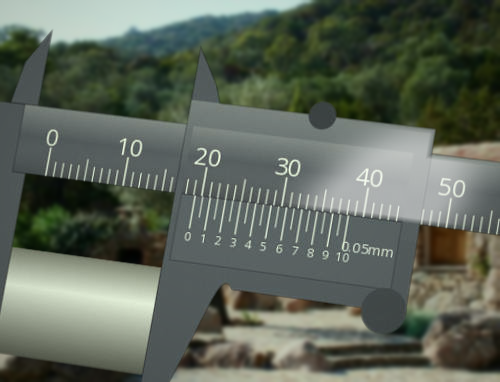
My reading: 19.2,mm
